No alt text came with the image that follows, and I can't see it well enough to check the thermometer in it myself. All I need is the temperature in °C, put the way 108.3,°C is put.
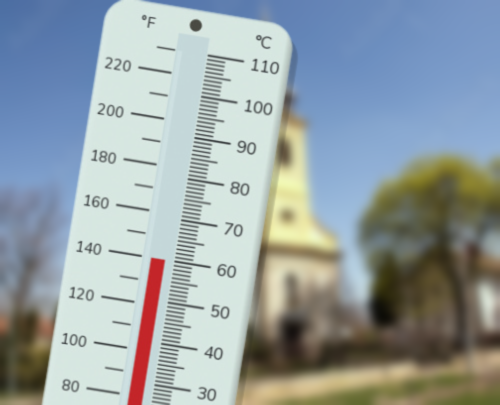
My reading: 60,°C
